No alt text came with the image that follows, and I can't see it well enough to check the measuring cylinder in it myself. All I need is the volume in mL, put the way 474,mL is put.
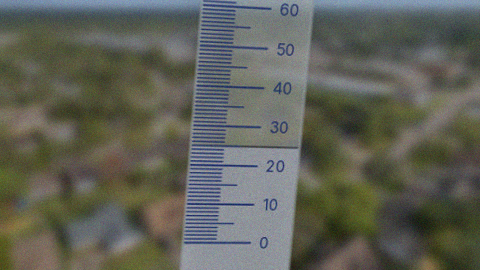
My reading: 25,mL
